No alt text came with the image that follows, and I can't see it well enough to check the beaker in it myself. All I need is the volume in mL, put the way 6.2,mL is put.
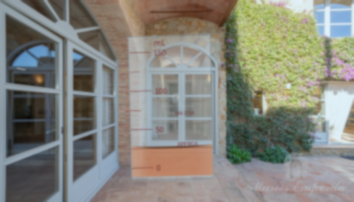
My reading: 25,mL
